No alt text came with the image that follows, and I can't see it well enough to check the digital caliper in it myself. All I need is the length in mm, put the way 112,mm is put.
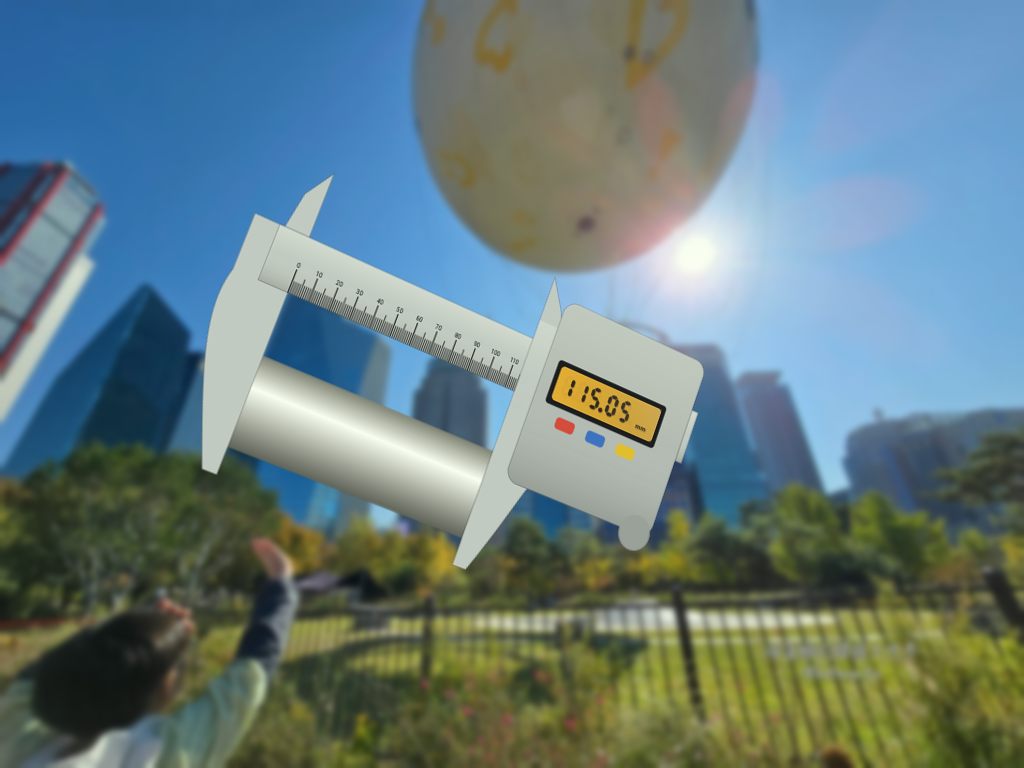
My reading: 115.05,mm
